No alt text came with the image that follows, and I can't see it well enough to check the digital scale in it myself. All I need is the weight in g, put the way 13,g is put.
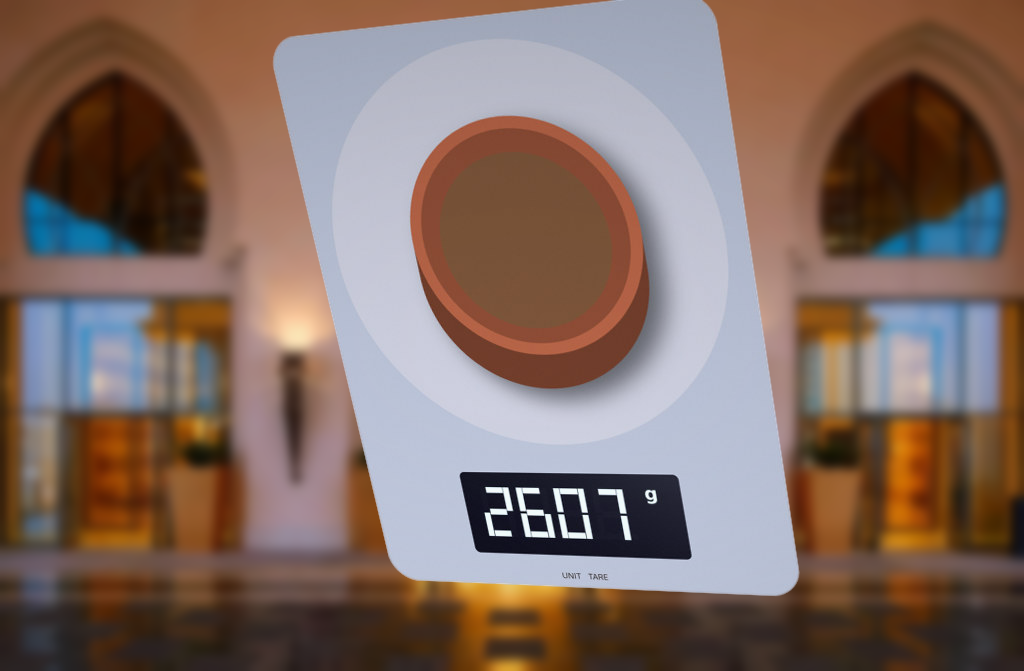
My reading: 2607,g
